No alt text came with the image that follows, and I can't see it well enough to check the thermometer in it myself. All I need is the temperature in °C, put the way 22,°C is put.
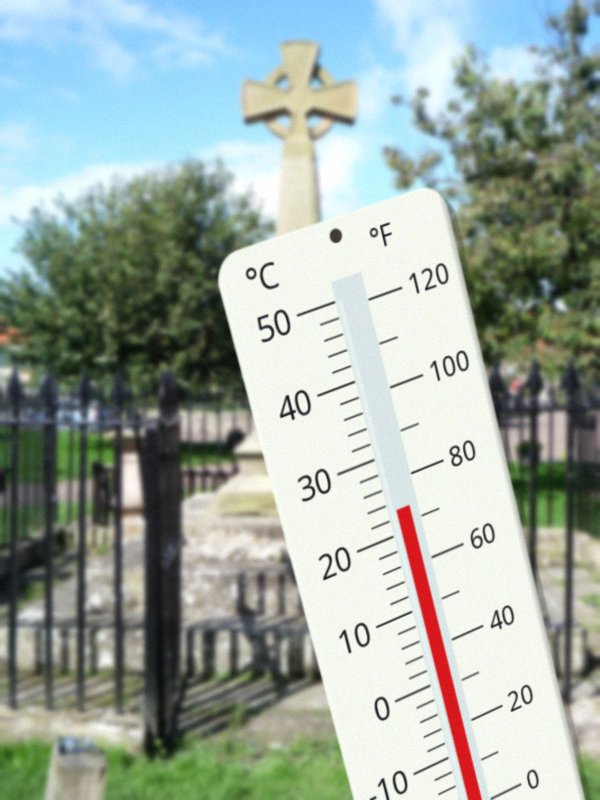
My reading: 23,°C
